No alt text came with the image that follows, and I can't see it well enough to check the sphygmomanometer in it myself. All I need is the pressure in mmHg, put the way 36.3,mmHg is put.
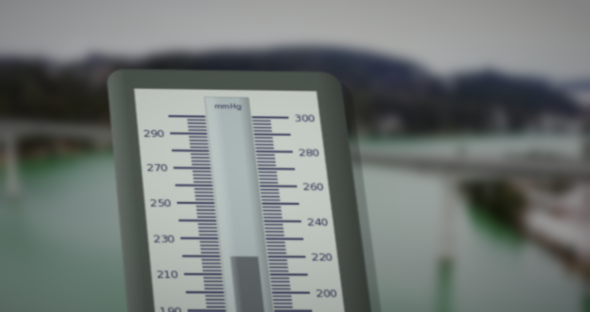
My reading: 220,mmHg
